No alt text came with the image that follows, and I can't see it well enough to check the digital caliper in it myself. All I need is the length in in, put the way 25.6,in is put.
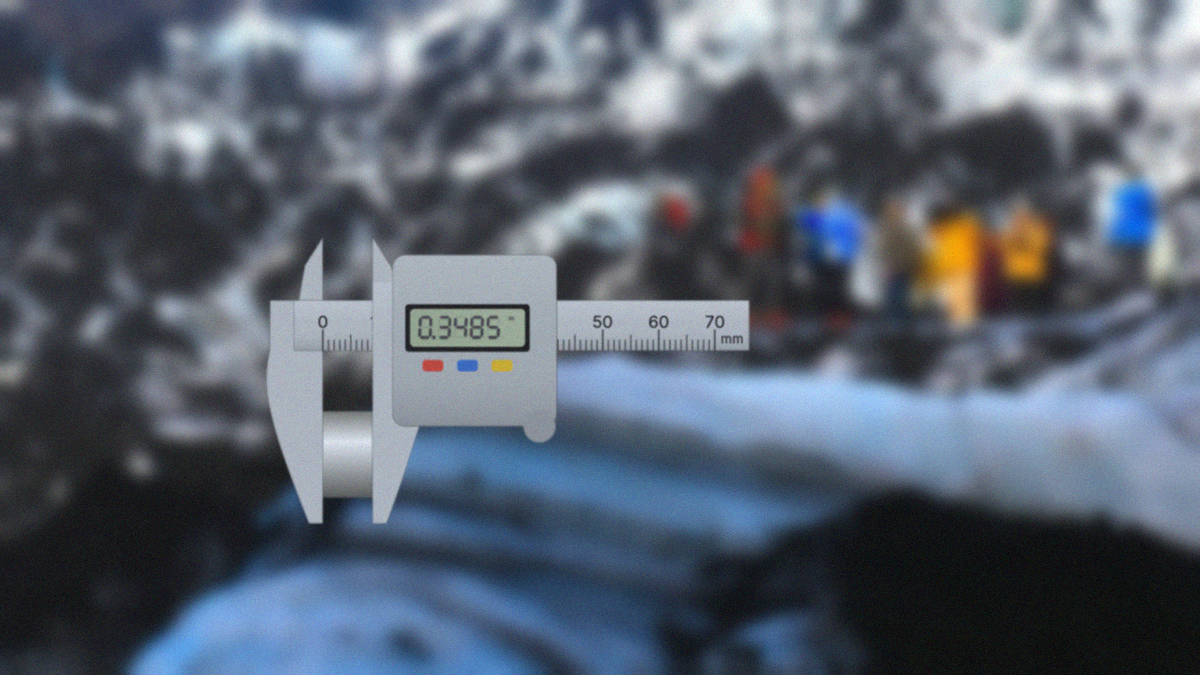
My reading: 0.3485,in
